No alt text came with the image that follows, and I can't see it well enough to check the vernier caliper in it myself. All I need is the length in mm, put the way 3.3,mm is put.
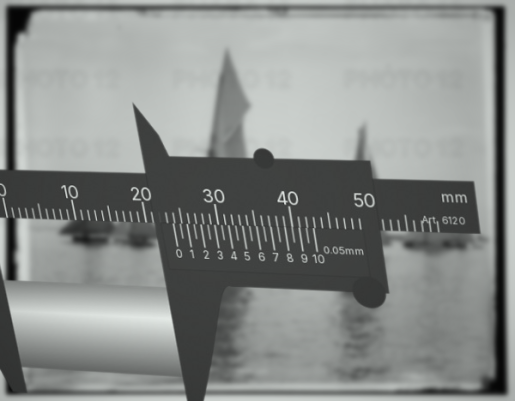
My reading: 23.8,mm
